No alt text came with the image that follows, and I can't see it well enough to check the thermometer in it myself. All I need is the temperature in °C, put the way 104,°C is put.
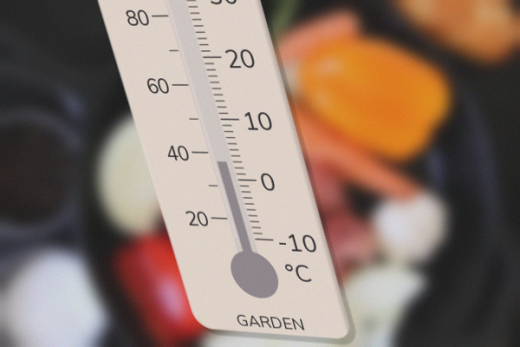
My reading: 3,°C
